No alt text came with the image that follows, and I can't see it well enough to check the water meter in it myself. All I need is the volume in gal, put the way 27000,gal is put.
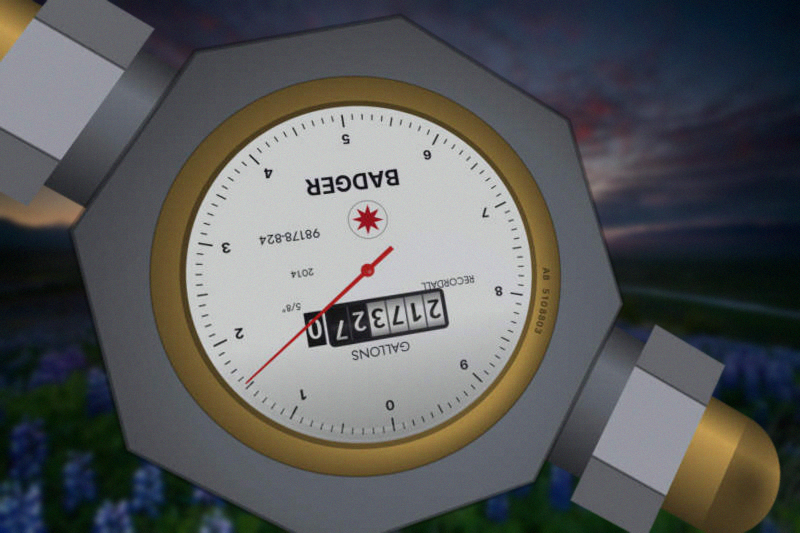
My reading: 2173271.5,gal
